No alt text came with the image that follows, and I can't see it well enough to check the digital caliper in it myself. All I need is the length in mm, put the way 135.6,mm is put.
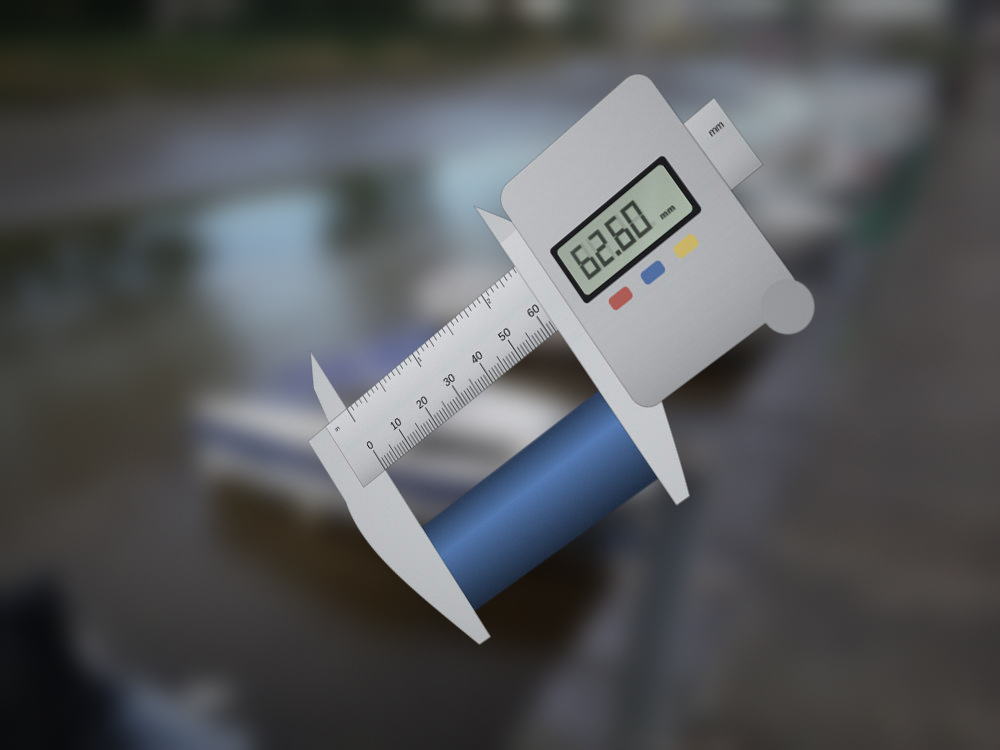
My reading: 62.60,mm
